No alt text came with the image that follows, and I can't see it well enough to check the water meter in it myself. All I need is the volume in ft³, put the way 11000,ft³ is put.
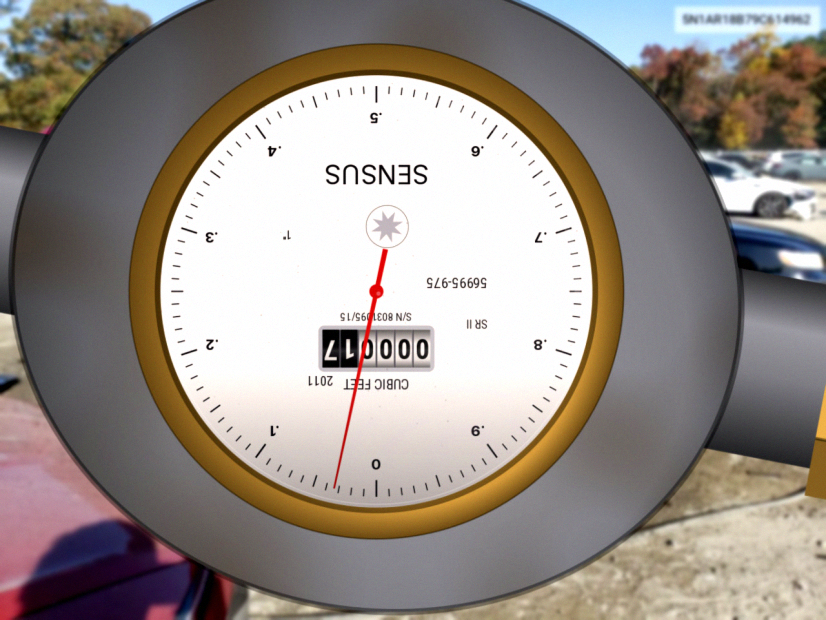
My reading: 17.03,ft³
